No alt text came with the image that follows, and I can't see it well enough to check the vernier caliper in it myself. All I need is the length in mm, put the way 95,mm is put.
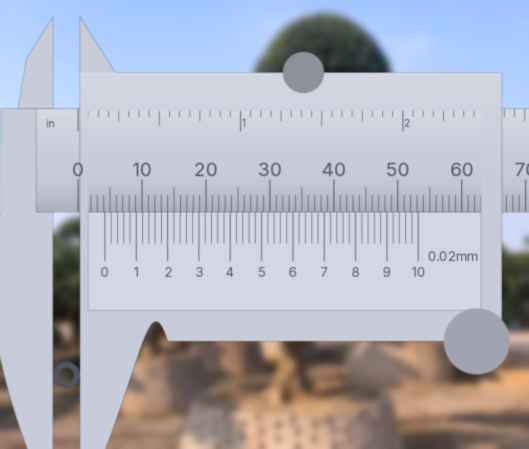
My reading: 4.2,mm
